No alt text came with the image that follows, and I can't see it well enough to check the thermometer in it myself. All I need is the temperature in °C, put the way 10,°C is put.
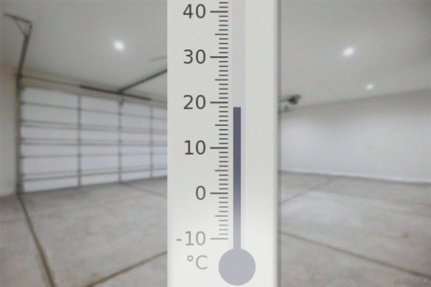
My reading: 19,°C
